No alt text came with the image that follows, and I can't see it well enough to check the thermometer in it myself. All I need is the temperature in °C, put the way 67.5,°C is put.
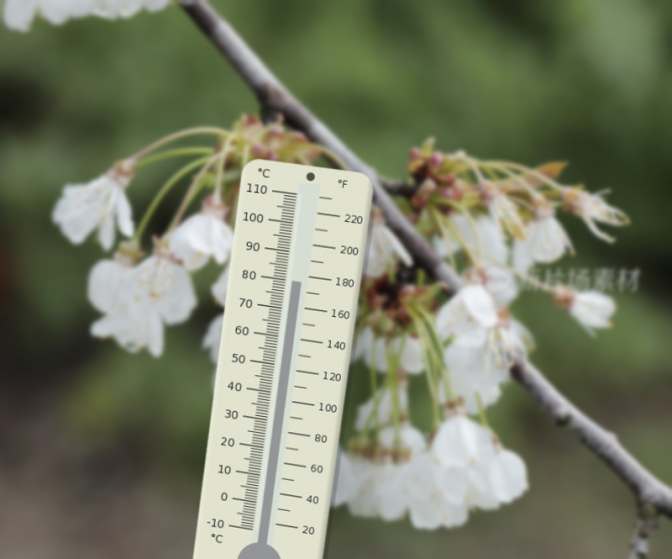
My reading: 80,°C
